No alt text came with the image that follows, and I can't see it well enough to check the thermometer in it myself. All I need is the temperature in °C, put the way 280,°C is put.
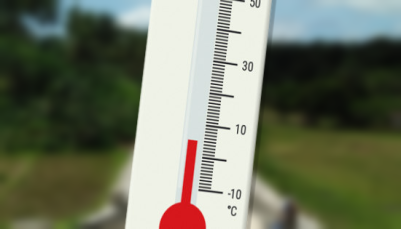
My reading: 5,°C
